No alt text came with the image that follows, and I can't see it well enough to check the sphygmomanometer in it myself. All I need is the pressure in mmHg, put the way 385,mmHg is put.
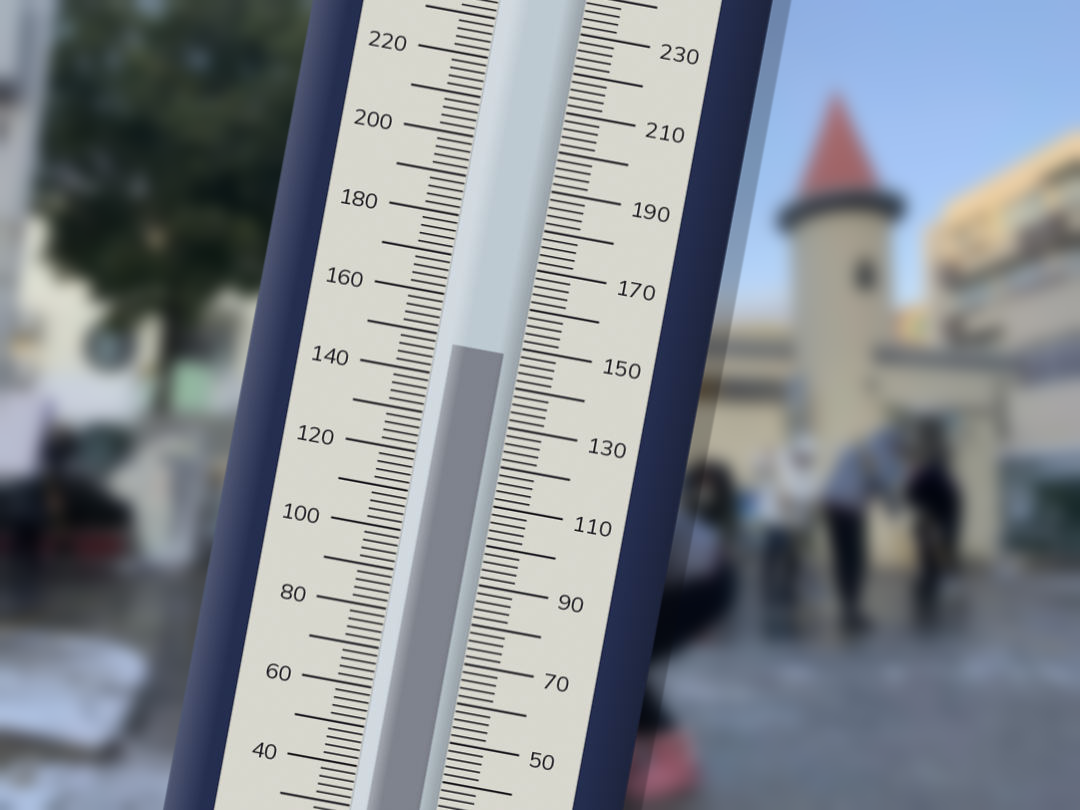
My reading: 148,mmHg
